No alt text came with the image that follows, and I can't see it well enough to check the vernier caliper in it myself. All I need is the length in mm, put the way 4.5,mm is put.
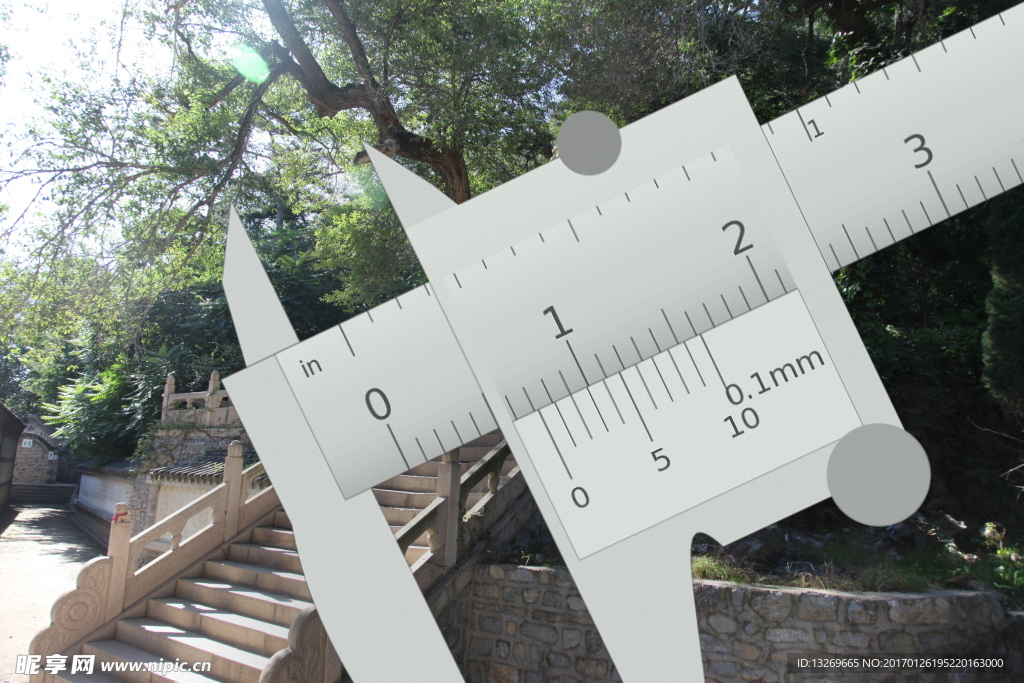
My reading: 7.2,mm
